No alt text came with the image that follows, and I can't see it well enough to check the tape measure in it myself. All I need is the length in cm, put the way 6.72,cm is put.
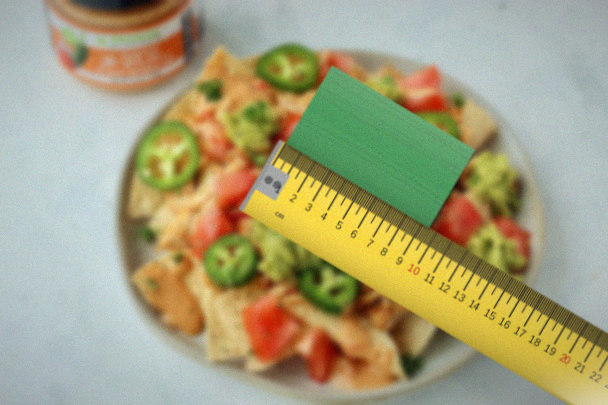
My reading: 9.5,cm
